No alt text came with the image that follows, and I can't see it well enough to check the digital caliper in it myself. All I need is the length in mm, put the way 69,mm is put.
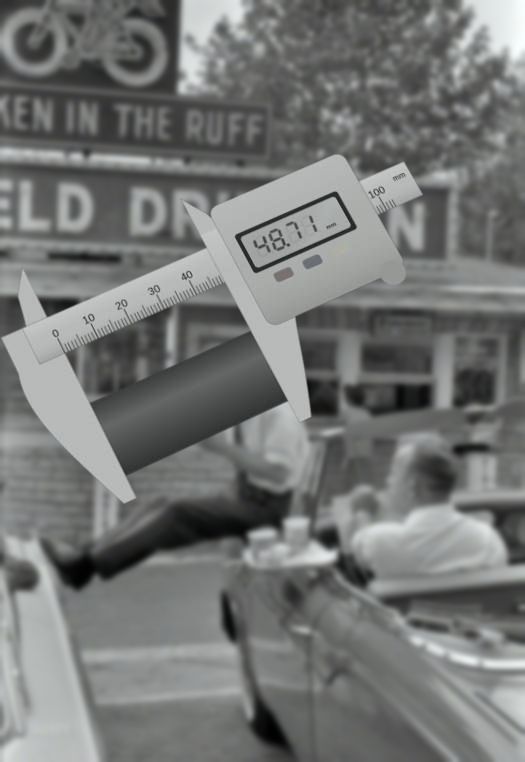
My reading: 48.71,mm
